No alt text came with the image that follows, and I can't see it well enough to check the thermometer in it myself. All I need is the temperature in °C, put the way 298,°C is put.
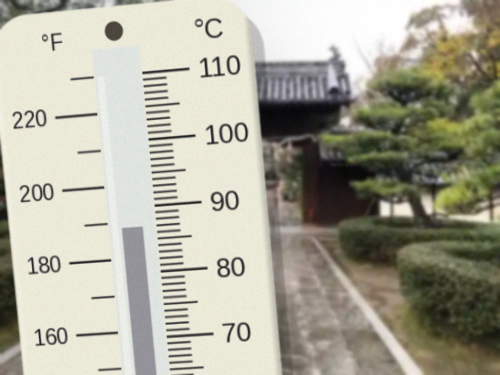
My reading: 87,°C
